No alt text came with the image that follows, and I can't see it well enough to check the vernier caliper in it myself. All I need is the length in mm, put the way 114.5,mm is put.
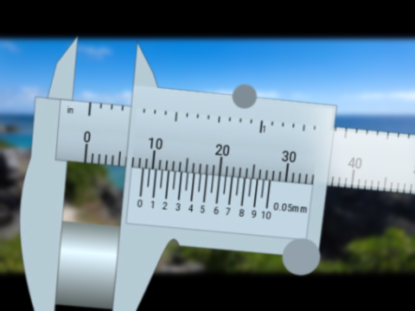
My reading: 8.6,mm
